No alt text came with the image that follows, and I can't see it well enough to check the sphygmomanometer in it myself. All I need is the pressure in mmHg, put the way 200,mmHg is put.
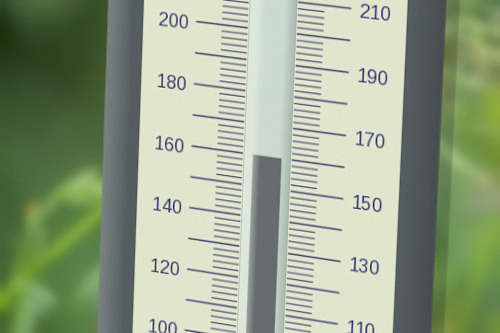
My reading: 160,mmHg
